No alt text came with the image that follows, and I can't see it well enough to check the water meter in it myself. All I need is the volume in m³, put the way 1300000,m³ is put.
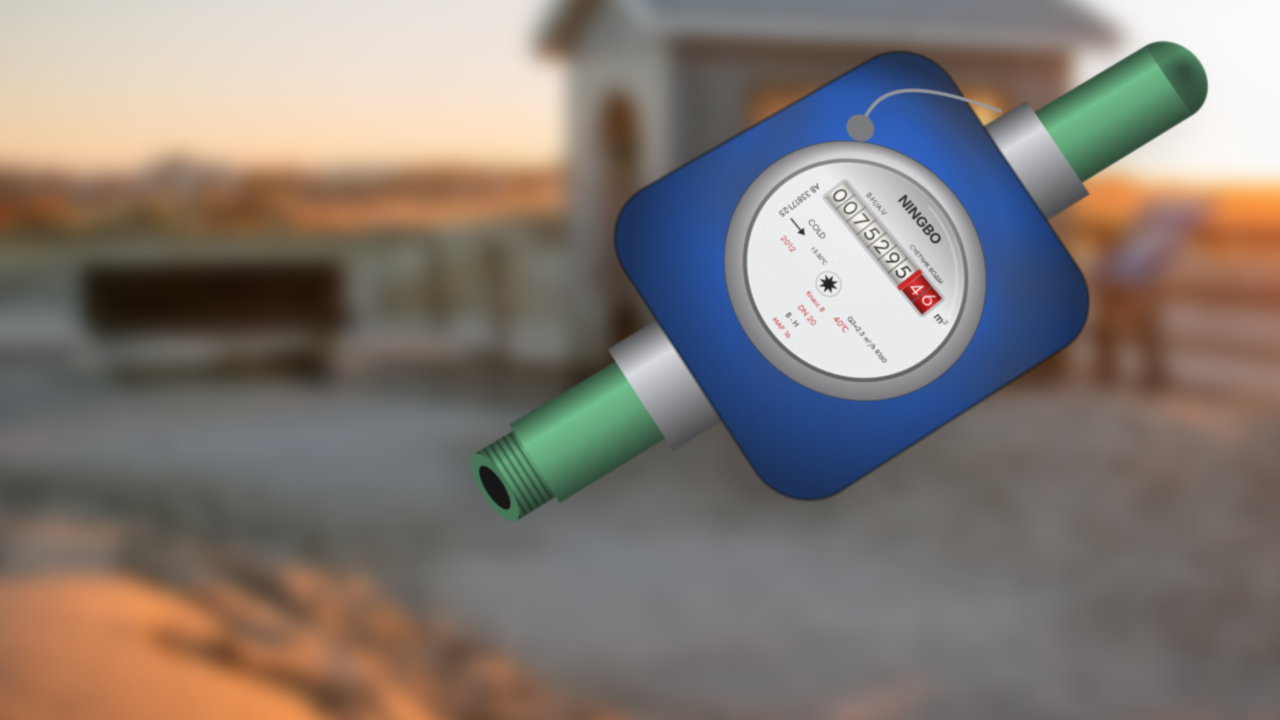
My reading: 75295.46,m³
